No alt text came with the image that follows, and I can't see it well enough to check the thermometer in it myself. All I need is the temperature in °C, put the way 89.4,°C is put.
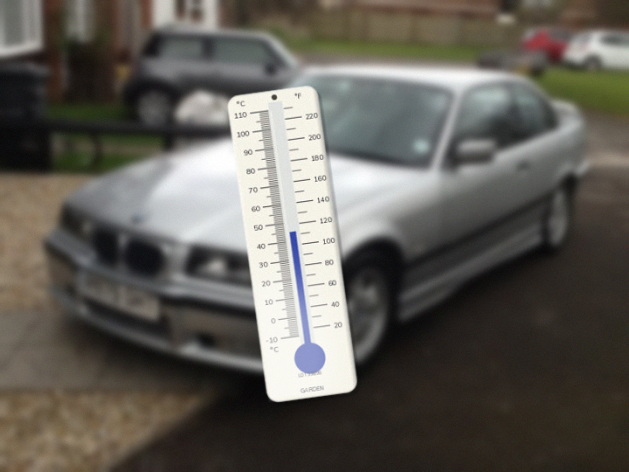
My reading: 45,°C
